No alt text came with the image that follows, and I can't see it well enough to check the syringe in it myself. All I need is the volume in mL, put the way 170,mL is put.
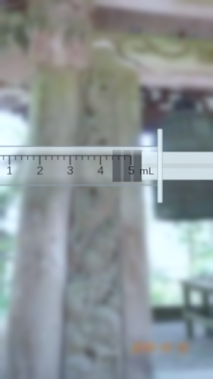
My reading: 4.4,mL
